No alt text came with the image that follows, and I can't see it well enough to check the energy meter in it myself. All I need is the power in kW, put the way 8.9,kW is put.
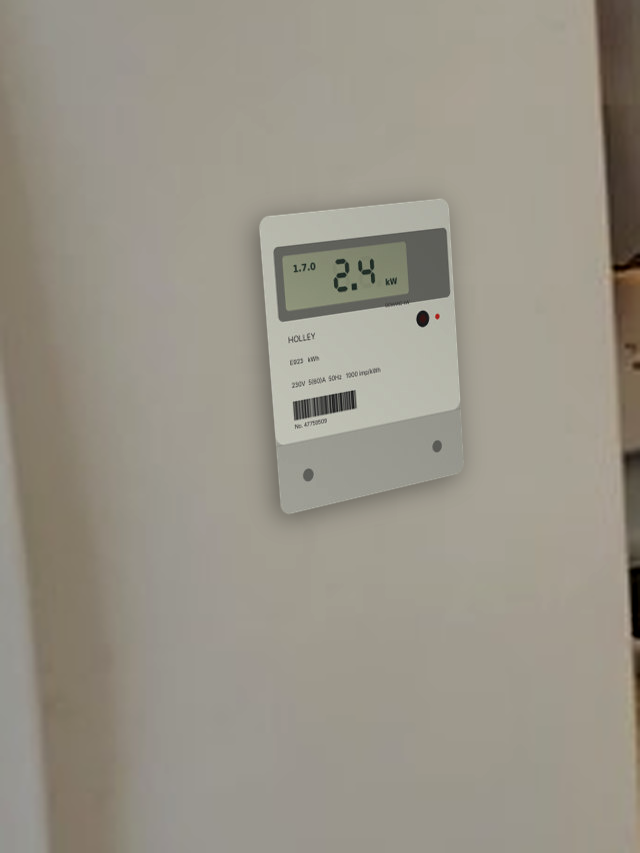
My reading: 2.4,kW
